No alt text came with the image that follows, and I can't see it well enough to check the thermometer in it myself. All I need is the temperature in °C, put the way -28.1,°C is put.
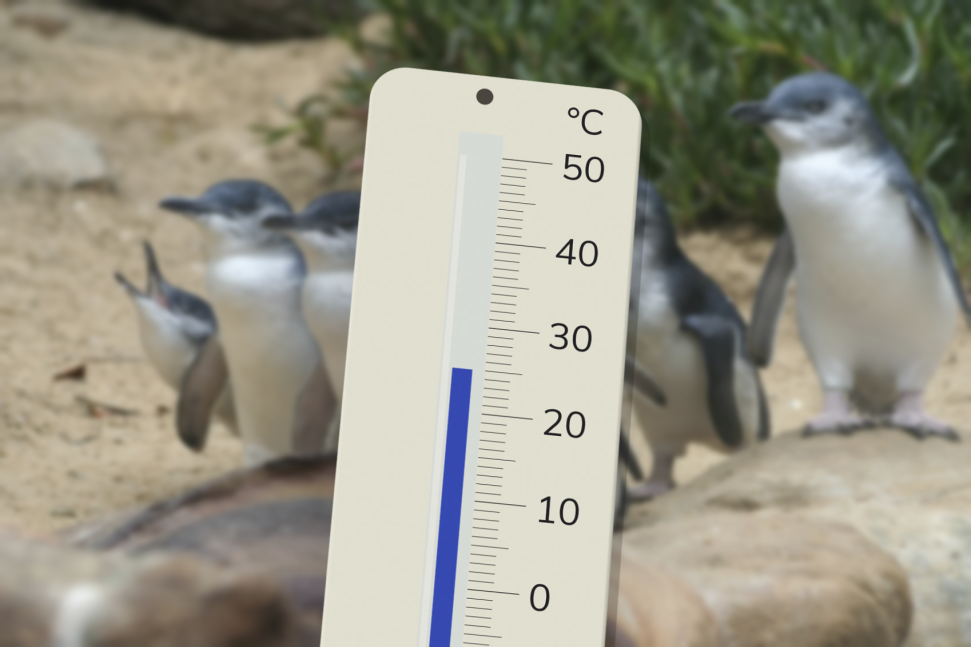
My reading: 25,°C
